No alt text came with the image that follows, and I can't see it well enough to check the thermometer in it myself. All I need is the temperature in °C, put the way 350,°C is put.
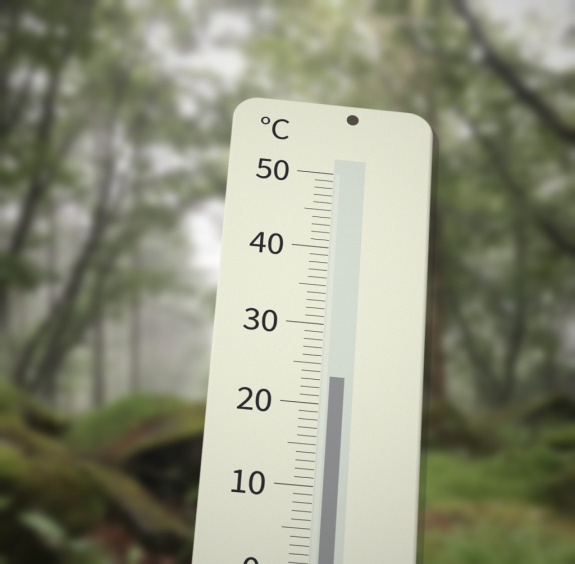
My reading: 23.5,°C
